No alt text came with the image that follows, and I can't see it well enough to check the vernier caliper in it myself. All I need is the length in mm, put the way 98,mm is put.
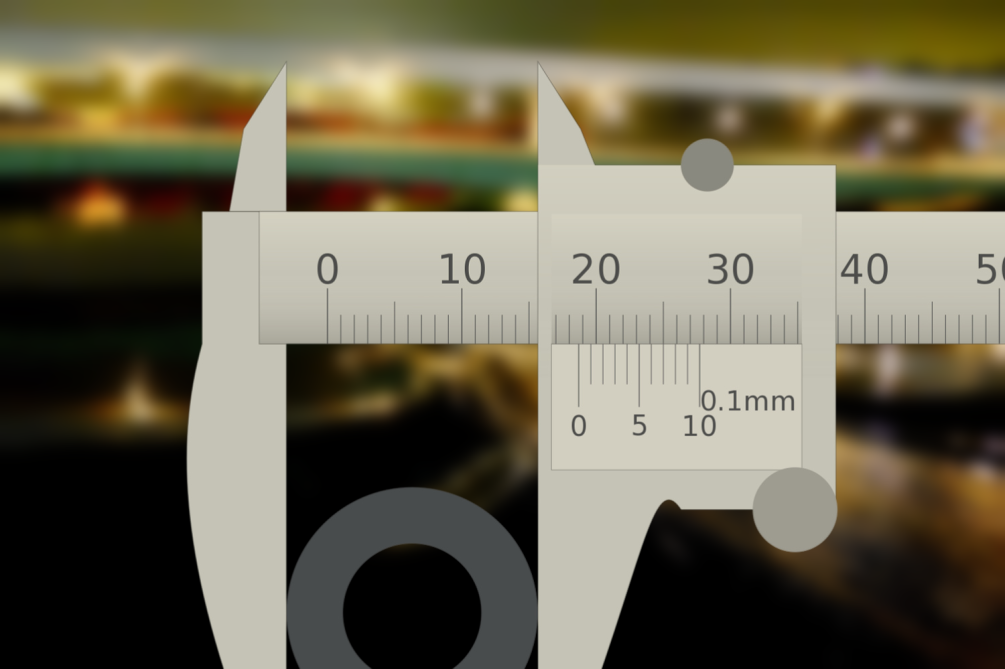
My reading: 18.7,mm
